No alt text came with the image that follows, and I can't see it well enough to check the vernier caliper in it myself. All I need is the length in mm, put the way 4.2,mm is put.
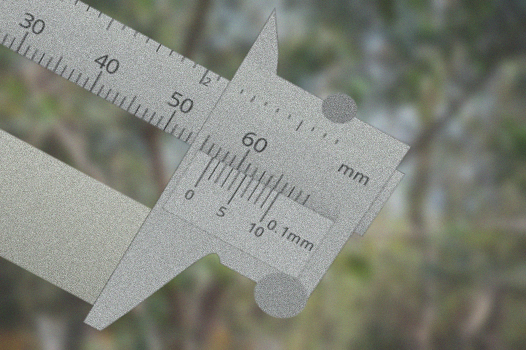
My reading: 56.8,mm
